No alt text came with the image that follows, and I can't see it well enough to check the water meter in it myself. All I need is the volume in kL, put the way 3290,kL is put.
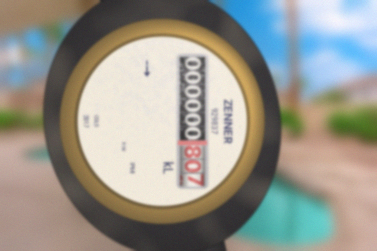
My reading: 0.807,kL
